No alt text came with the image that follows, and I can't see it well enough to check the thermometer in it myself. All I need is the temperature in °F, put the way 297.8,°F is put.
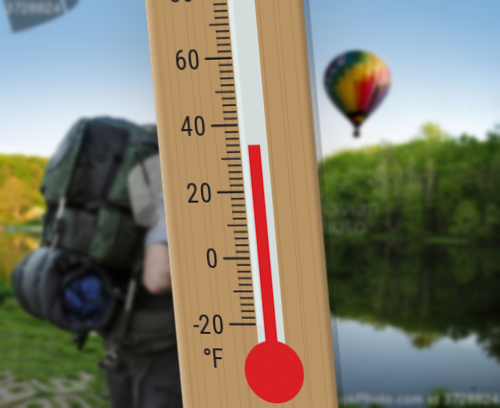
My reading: 34,°F
